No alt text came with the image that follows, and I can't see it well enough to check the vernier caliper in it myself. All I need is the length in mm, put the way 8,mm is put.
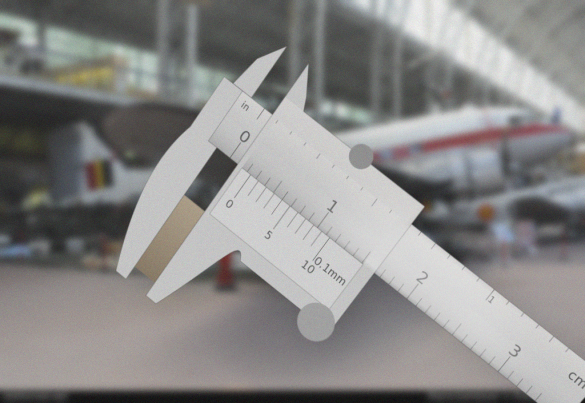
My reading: 2.4,mm
